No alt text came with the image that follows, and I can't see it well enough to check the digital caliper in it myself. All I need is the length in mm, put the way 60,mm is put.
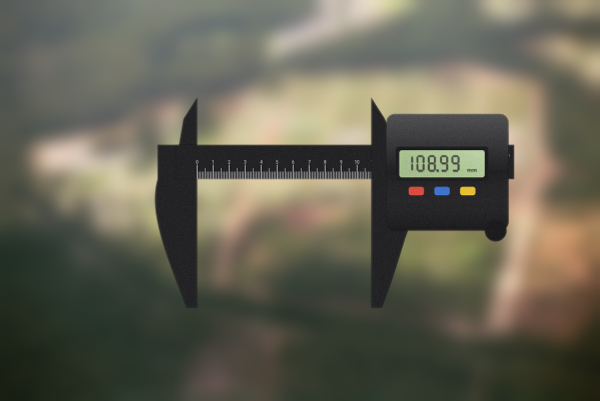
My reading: 108.99,mm
